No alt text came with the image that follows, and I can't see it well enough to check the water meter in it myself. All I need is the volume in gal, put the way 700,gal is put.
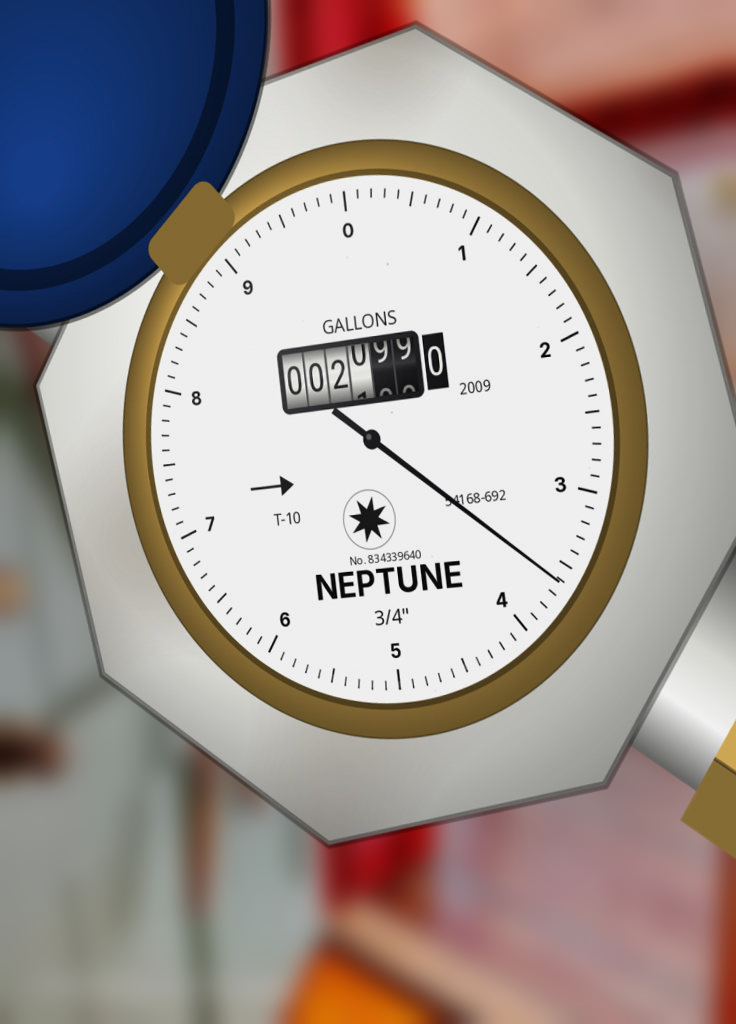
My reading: 20993.6,gal
